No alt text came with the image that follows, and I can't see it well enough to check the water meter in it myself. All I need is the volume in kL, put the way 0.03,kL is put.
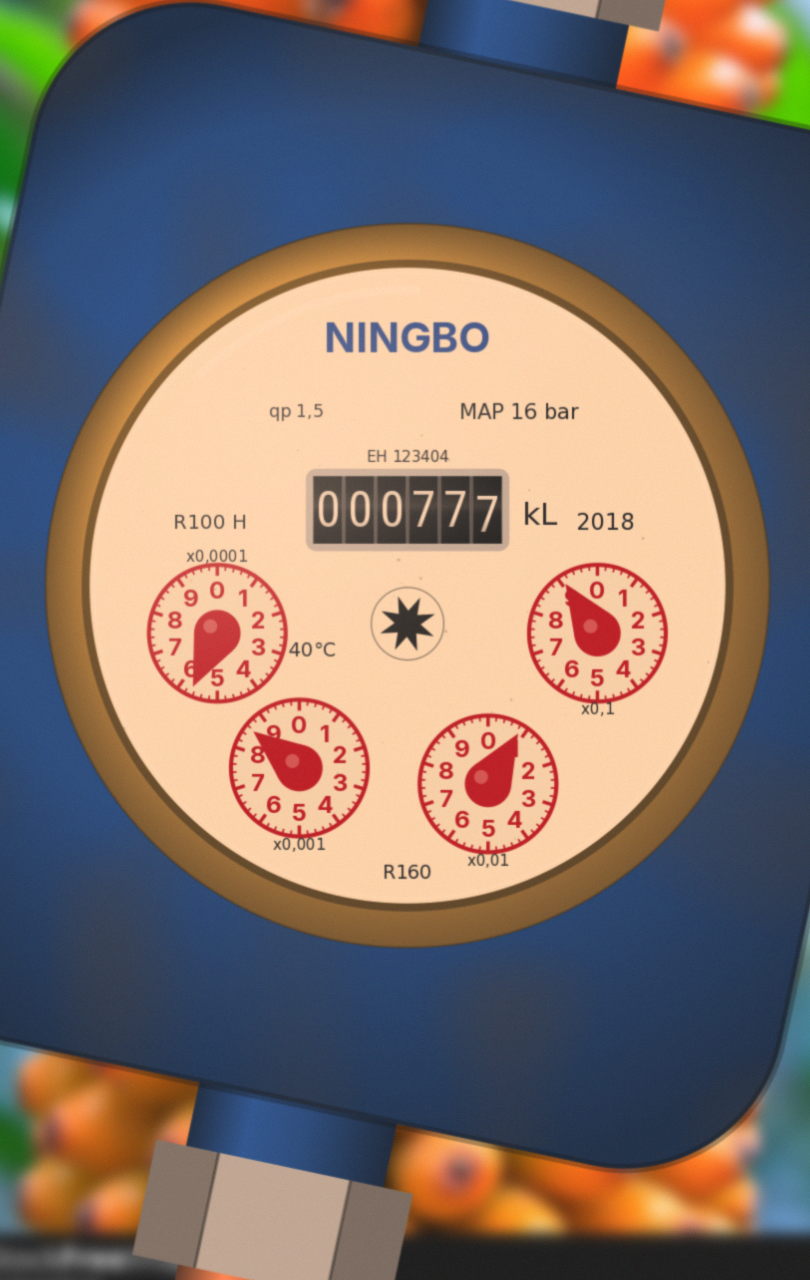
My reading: 776.9085,kL
